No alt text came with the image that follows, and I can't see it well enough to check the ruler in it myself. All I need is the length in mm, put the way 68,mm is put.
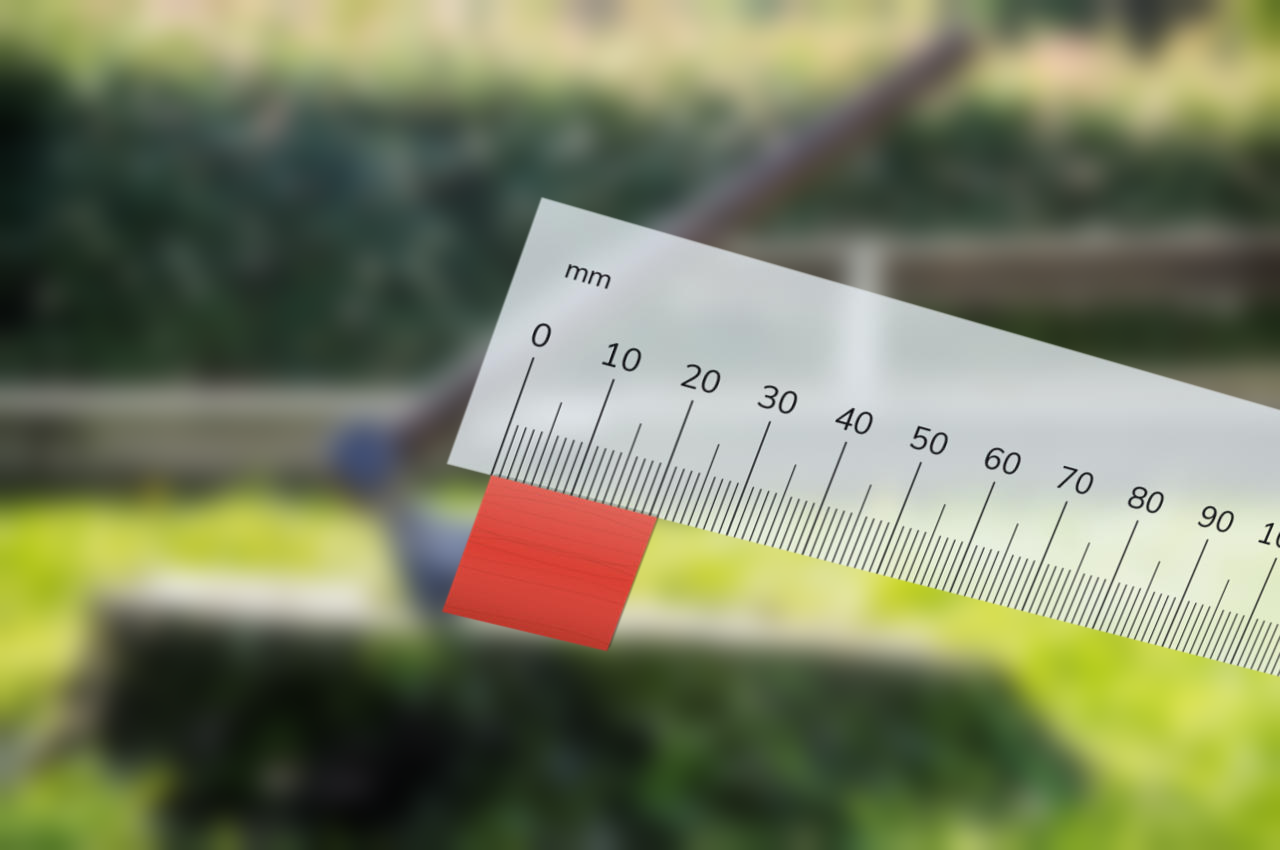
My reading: 21,mm
